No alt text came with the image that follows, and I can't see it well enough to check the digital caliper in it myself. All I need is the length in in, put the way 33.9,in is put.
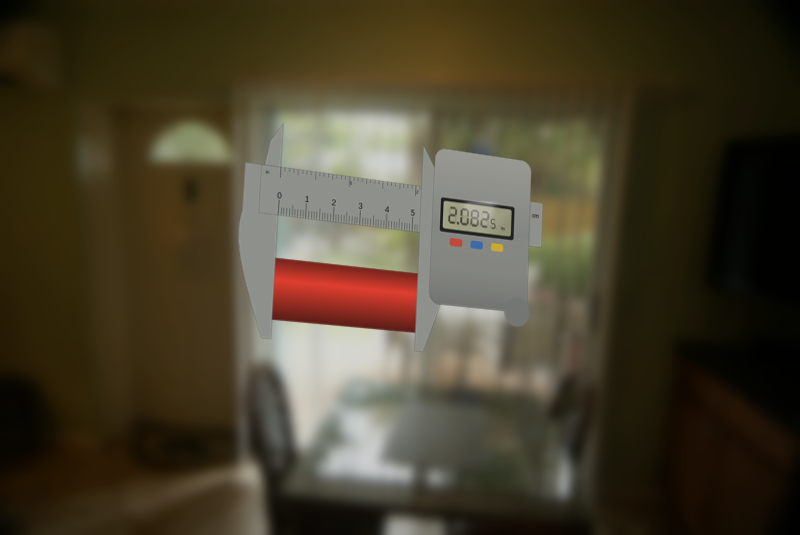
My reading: 2.0825,in
